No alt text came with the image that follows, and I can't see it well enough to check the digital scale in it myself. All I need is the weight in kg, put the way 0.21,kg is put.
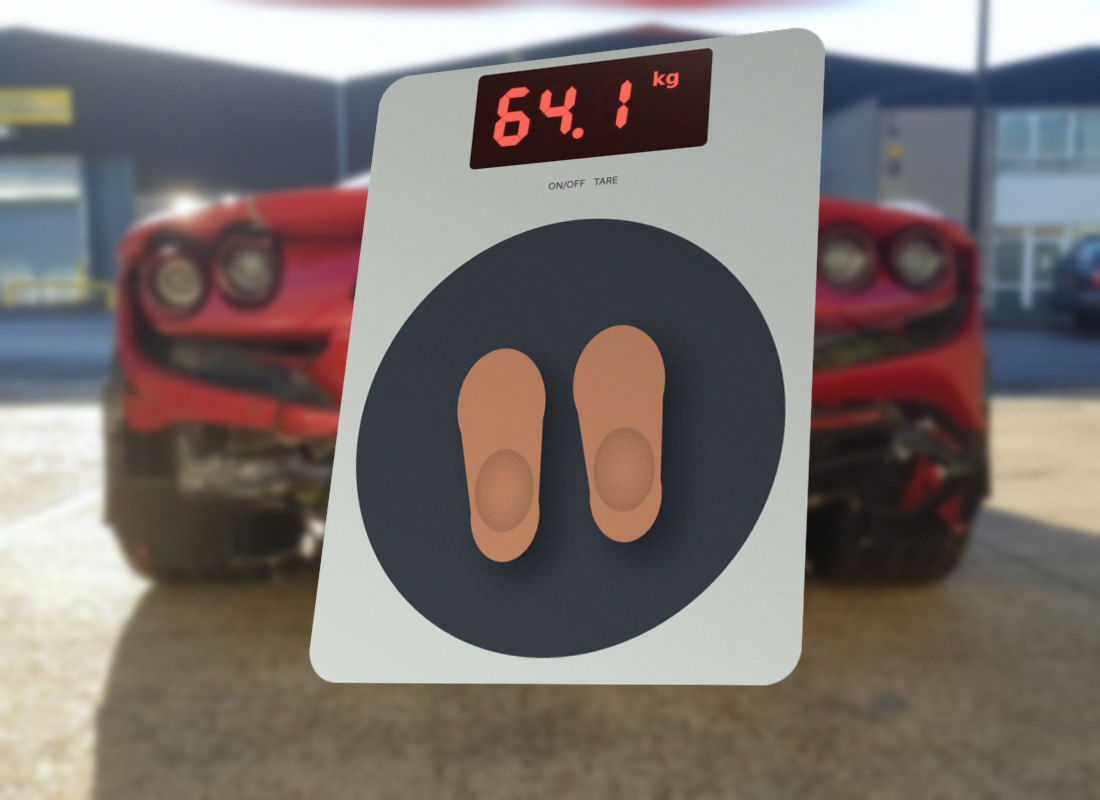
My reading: 64.1,kg
